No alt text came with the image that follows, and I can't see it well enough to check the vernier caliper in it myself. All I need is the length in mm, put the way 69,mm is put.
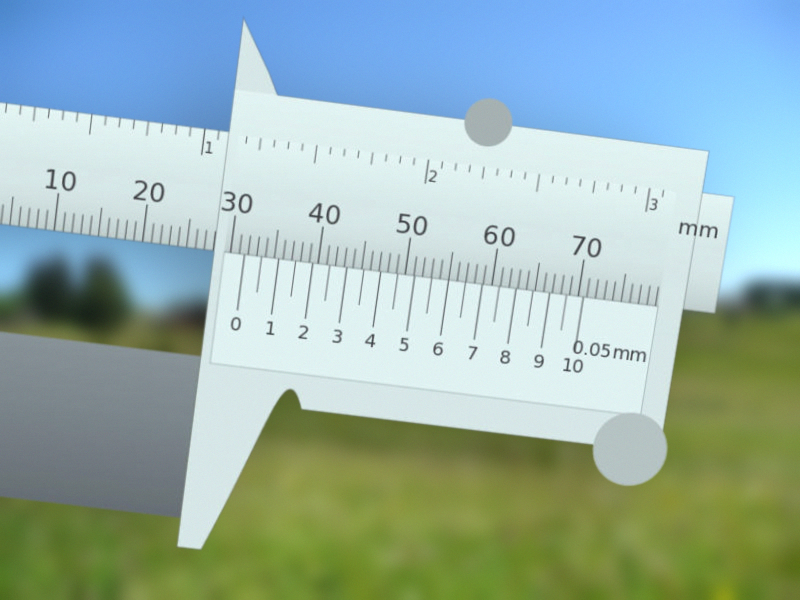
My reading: 31.6,mm
